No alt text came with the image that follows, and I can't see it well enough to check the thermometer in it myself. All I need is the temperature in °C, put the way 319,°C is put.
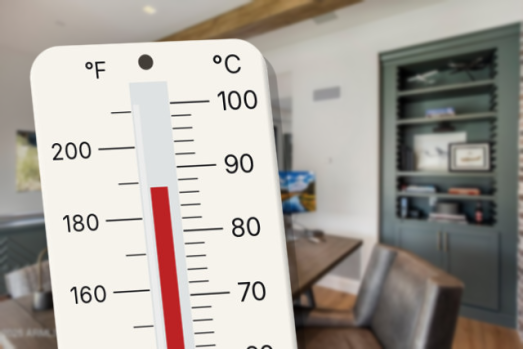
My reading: 87,°C
